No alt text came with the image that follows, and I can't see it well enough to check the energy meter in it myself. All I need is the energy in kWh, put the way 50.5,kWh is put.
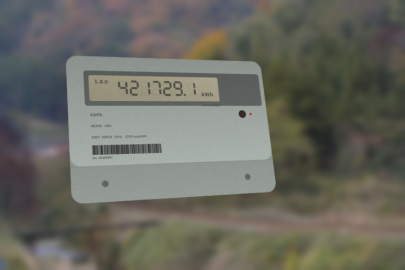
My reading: 421729.1,kWh
